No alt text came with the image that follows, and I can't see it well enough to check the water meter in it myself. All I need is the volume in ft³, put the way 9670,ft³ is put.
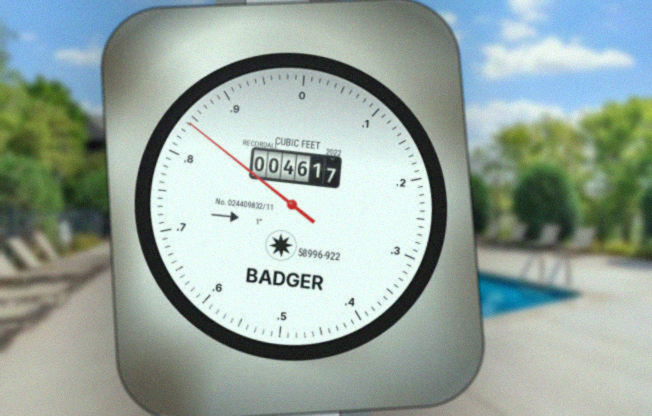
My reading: 4616.84,ft³
